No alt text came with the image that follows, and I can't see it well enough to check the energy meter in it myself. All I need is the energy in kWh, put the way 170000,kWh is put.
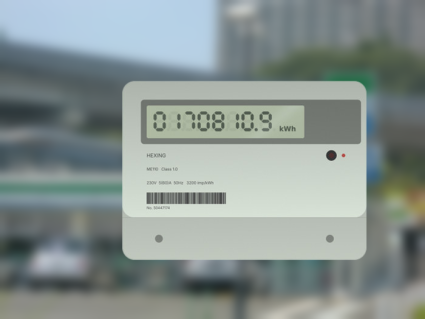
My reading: 170810.9,kWh
